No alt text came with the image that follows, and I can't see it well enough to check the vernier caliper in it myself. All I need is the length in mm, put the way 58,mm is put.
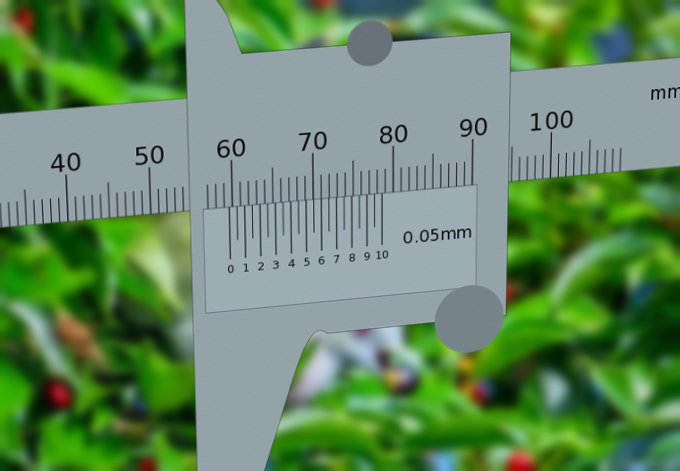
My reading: 59.6,mm
